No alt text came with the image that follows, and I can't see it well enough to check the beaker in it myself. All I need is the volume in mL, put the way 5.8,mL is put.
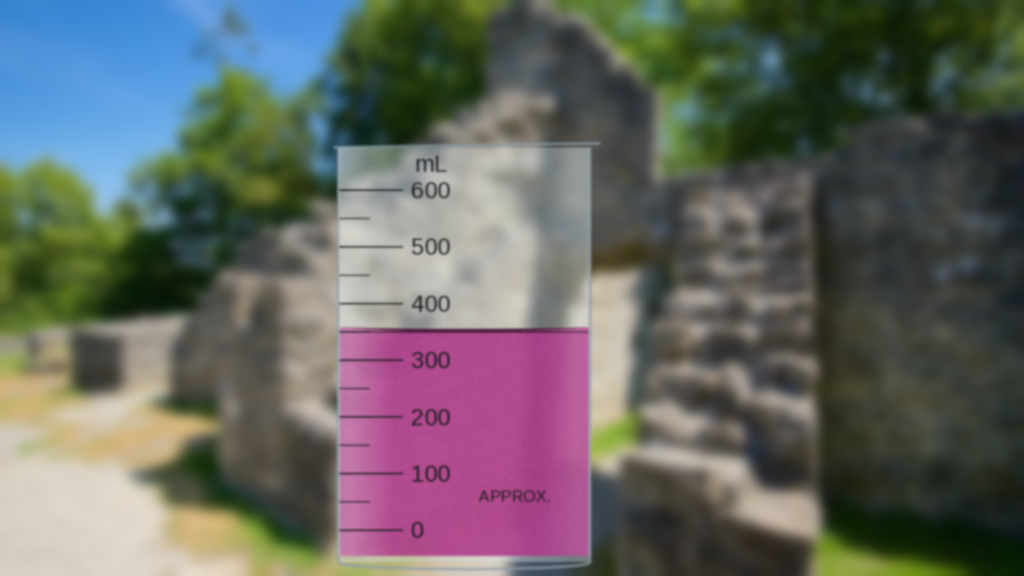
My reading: 350,mL
